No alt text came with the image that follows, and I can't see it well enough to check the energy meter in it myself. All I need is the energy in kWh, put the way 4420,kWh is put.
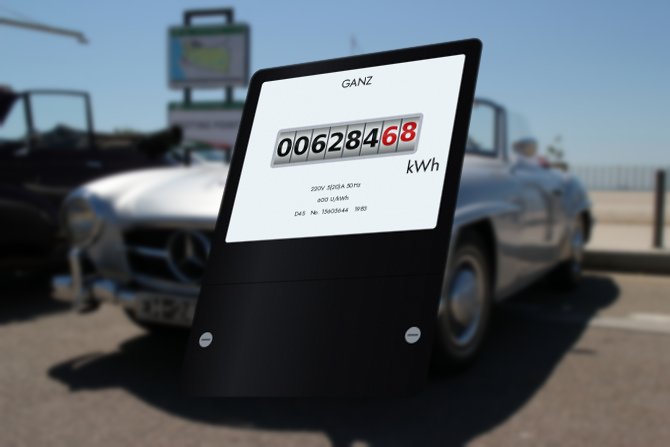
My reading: 6284.68,kWh
